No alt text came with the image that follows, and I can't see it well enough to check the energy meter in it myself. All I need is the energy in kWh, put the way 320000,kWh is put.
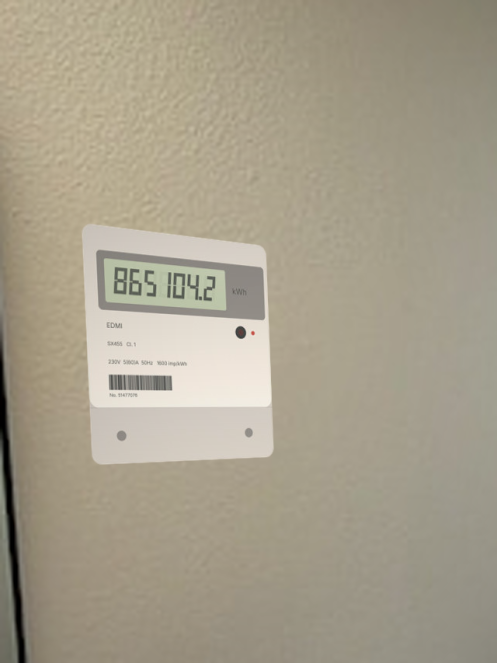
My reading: 865104.2,kWh
